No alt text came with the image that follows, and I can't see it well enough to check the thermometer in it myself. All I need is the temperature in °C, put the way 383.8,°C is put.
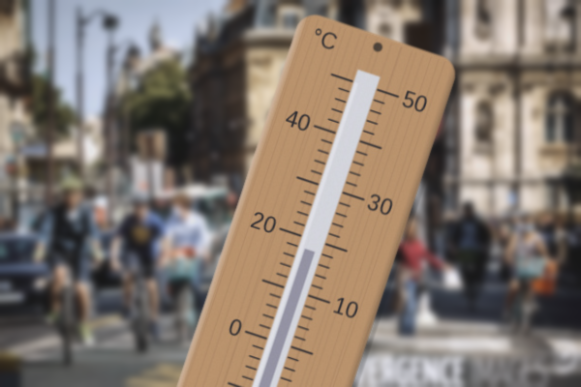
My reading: 18,°C
